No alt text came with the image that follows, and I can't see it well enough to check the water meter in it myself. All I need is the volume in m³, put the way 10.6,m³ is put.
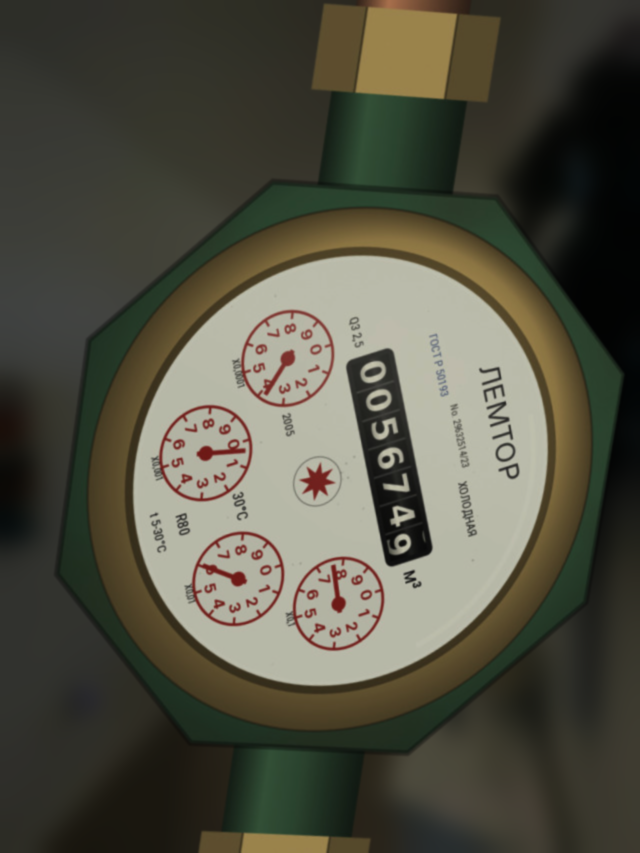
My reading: 56748.7603,m³
